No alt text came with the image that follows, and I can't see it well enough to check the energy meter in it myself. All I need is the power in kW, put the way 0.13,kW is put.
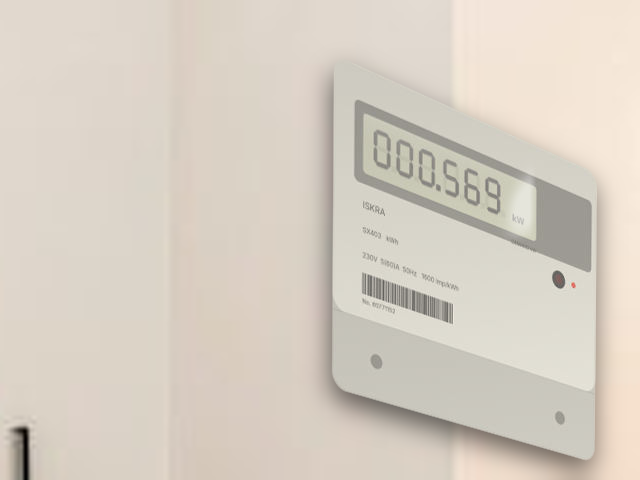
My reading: 0.569,kW
